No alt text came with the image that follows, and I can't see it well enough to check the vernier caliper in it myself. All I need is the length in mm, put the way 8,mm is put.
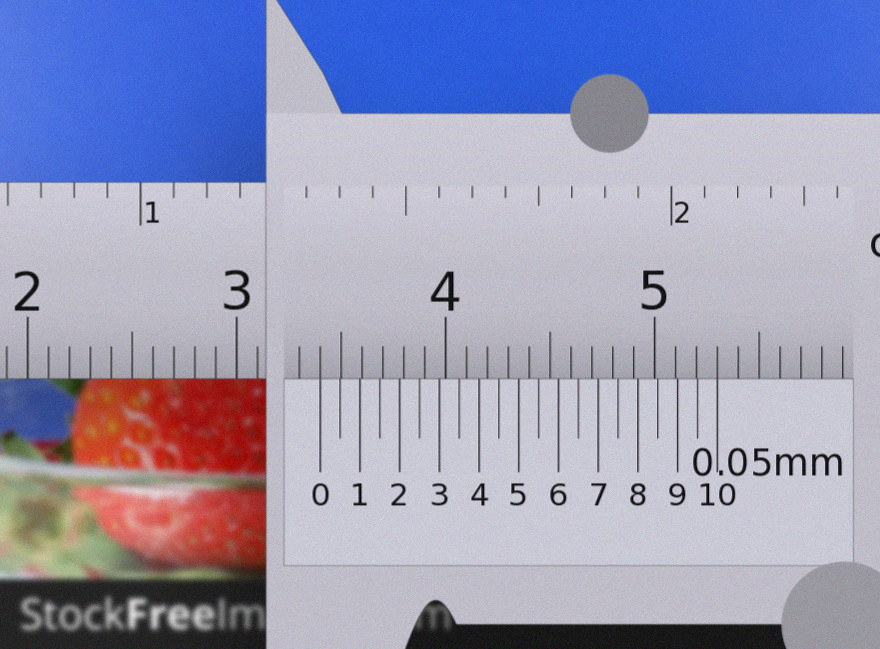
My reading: 34.0,mm
